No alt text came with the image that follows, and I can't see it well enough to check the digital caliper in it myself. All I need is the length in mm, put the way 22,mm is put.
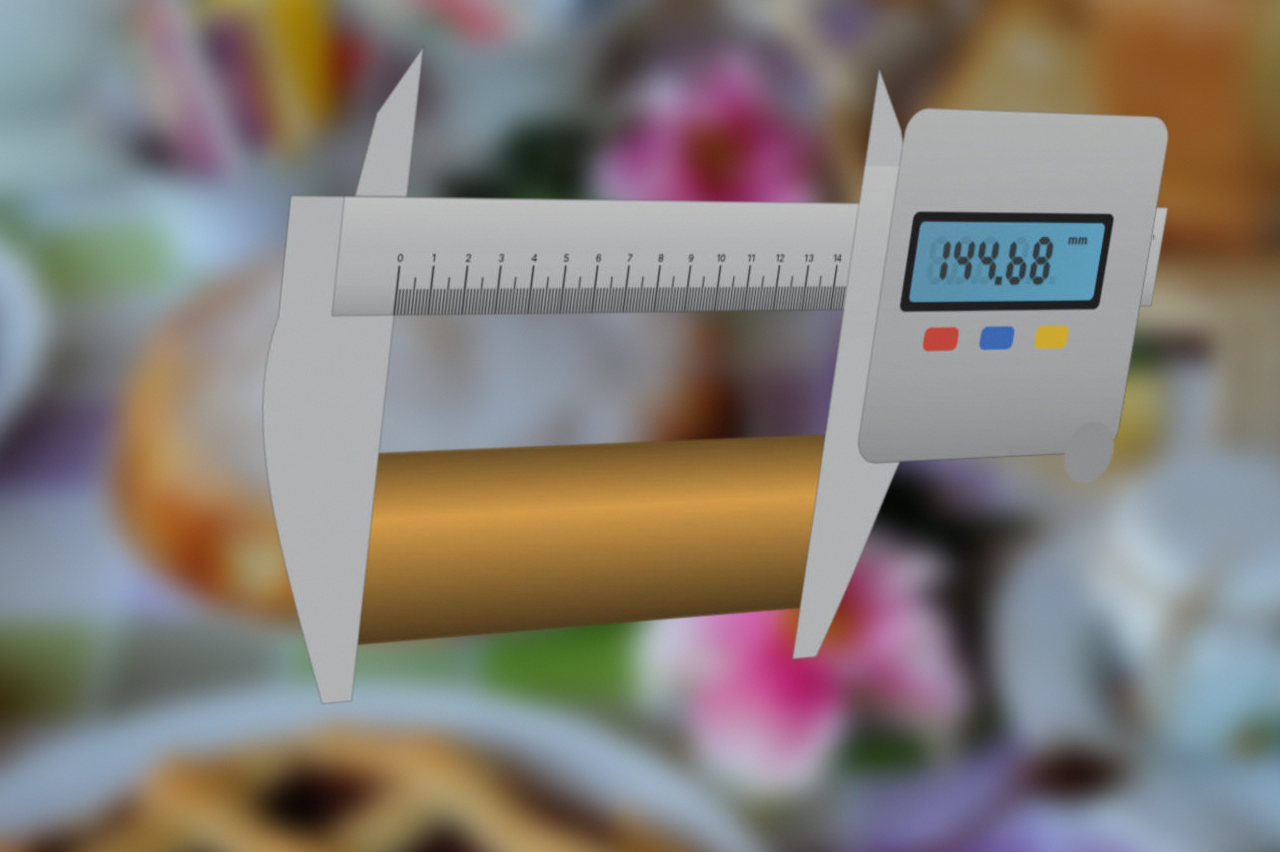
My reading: 144.68,mm
